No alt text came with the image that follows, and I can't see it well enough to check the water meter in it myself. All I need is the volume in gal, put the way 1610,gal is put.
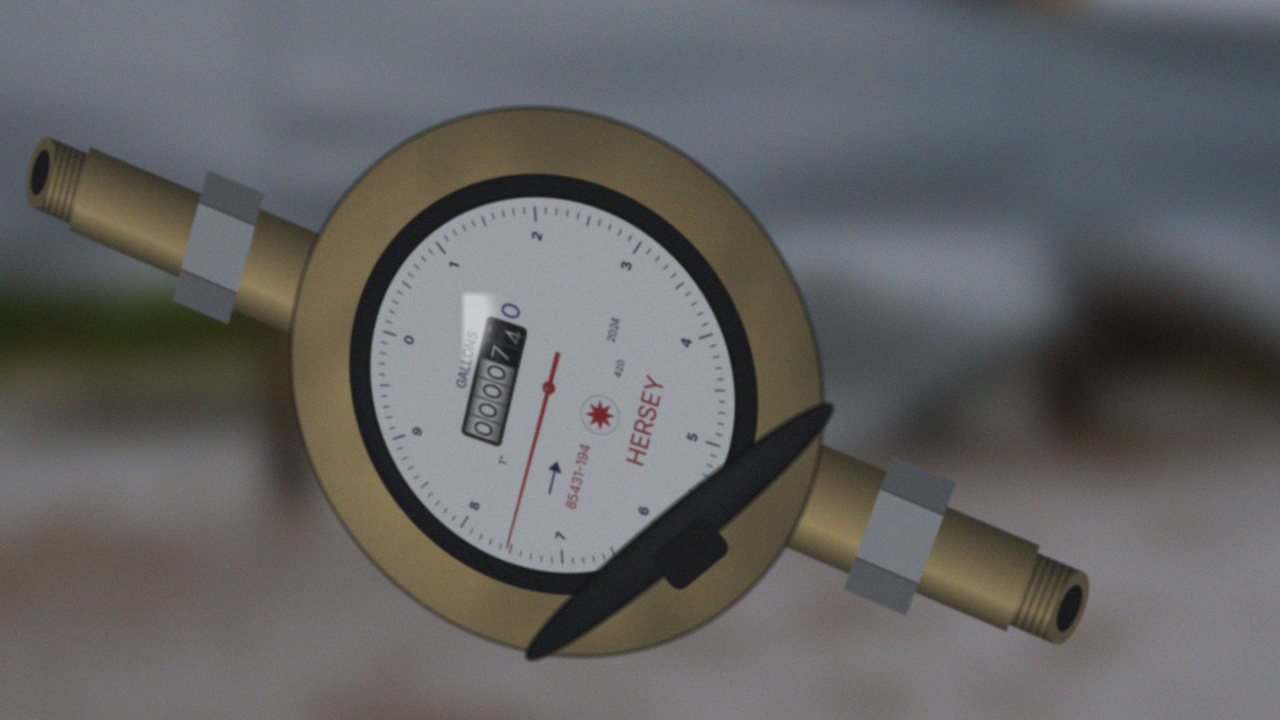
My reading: 737.5,gal
